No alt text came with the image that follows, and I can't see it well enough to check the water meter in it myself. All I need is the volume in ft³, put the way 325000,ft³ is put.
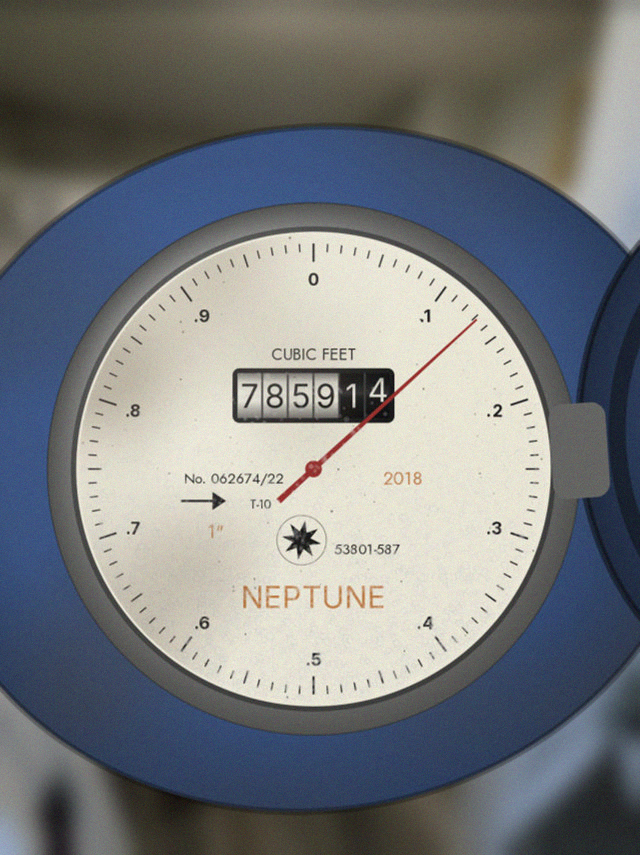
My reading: 785914.13,ft³
